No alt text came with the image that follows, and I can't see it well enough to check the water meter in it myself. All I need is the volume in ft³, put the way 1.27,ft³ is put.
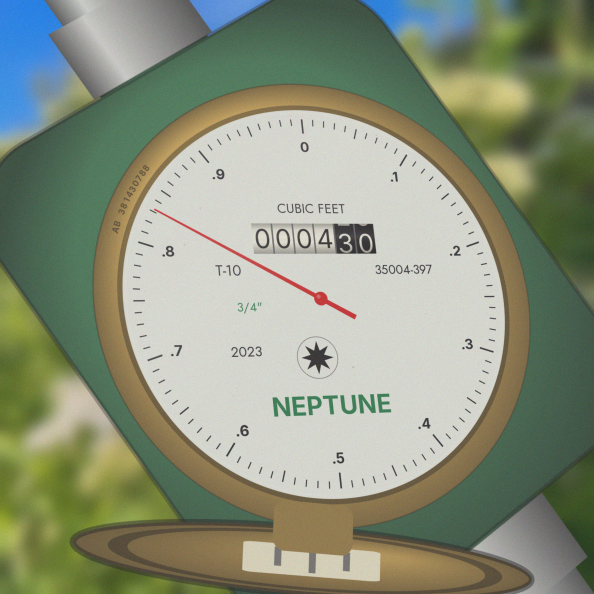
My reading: 429.83,ft³
